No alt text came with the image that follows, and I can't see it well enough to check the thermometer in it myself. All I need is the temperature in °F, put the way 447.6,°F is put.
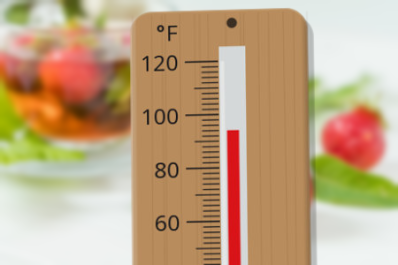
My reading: 94,°F
